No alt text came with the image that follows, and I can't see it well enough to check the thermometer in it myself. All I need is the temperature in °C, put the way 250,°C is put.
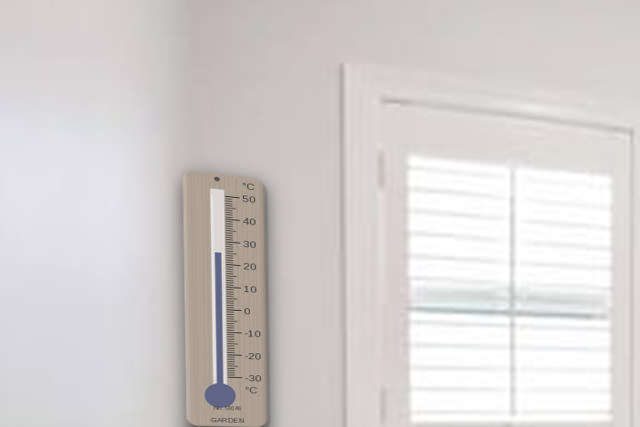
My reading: 25,°C
